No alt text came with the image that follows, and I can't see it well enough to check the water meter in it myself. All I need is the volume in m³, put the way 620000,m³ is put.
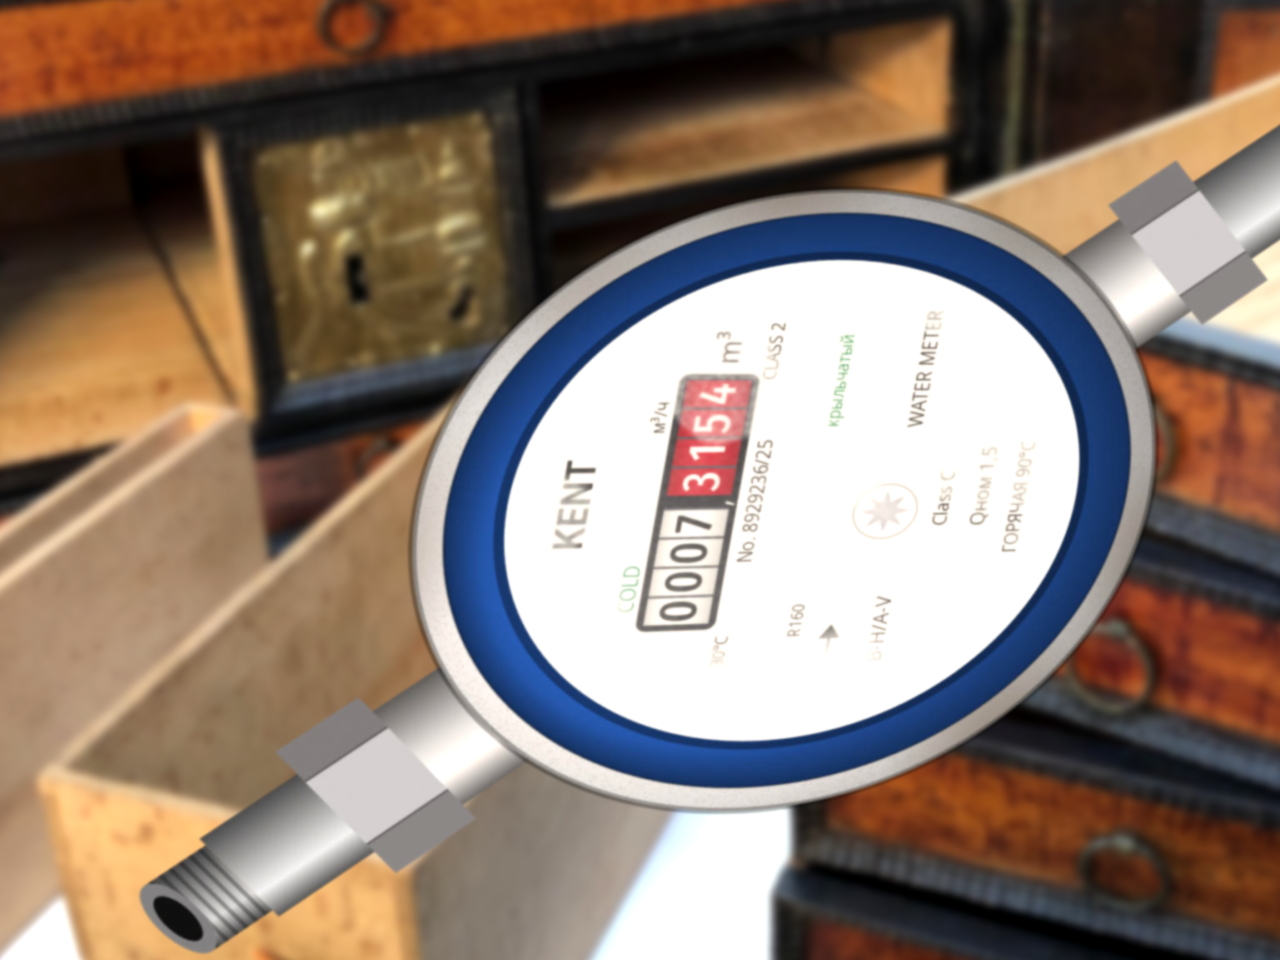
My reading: 7.3154,m³
